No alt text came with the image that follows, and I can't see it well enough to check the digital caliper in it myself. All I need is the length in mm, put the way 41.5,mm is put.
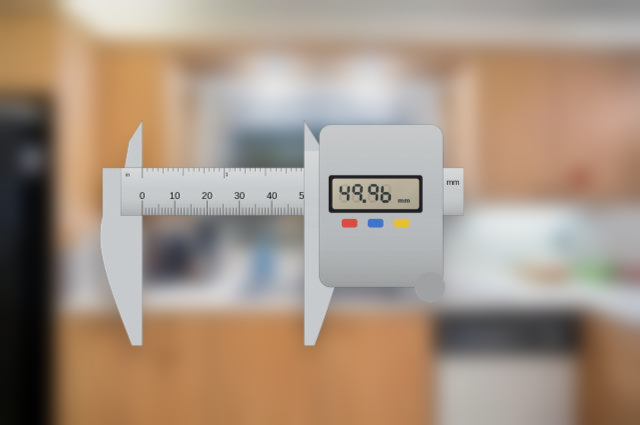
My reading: 49.96,mm
